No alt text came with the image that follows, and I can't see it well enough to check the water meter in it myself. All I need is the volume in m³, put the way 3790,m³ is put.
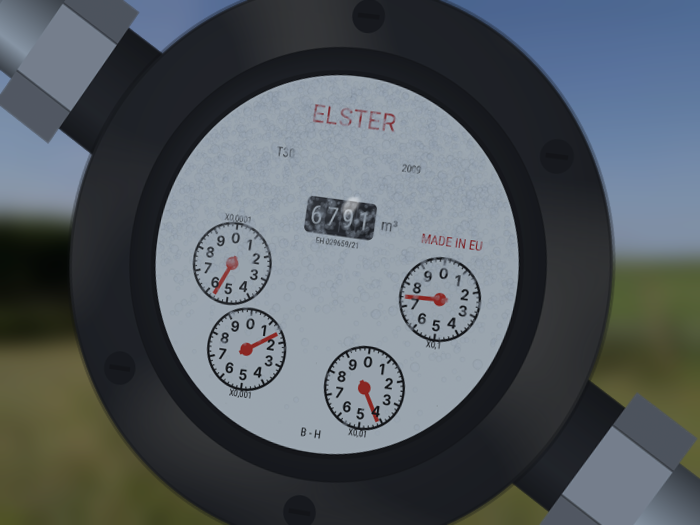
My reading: 6791.7415,m³
